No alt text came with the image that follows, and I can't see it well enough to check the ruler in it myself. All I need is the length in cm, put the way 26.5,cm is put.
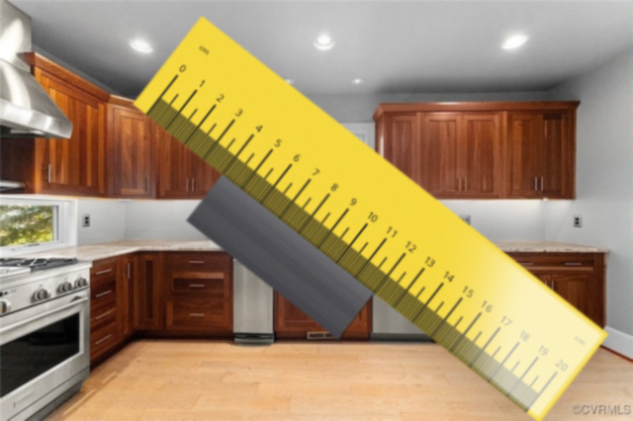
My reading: 8,cm
